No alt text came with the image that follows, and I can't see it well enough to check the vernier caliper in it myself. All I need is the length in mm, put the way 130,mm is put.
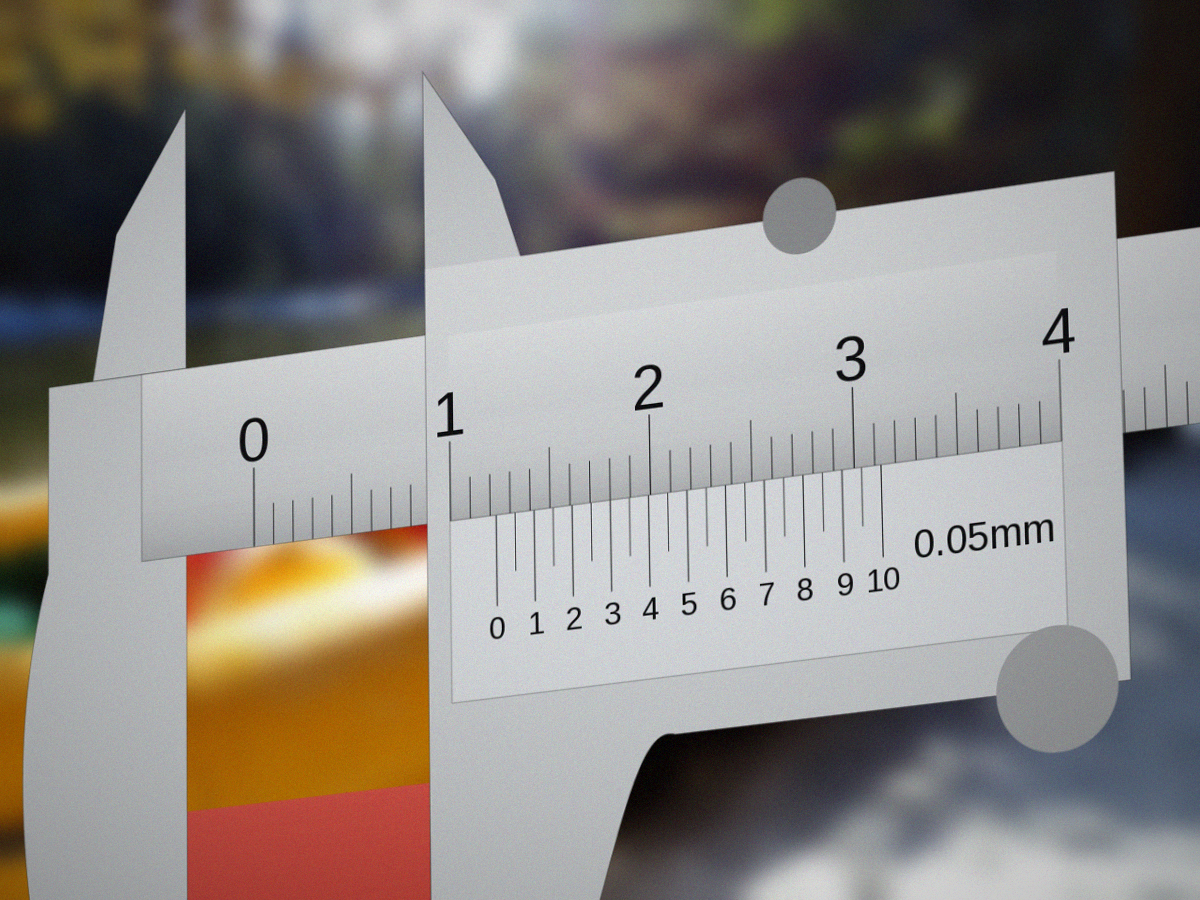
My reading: 12.3,mm
